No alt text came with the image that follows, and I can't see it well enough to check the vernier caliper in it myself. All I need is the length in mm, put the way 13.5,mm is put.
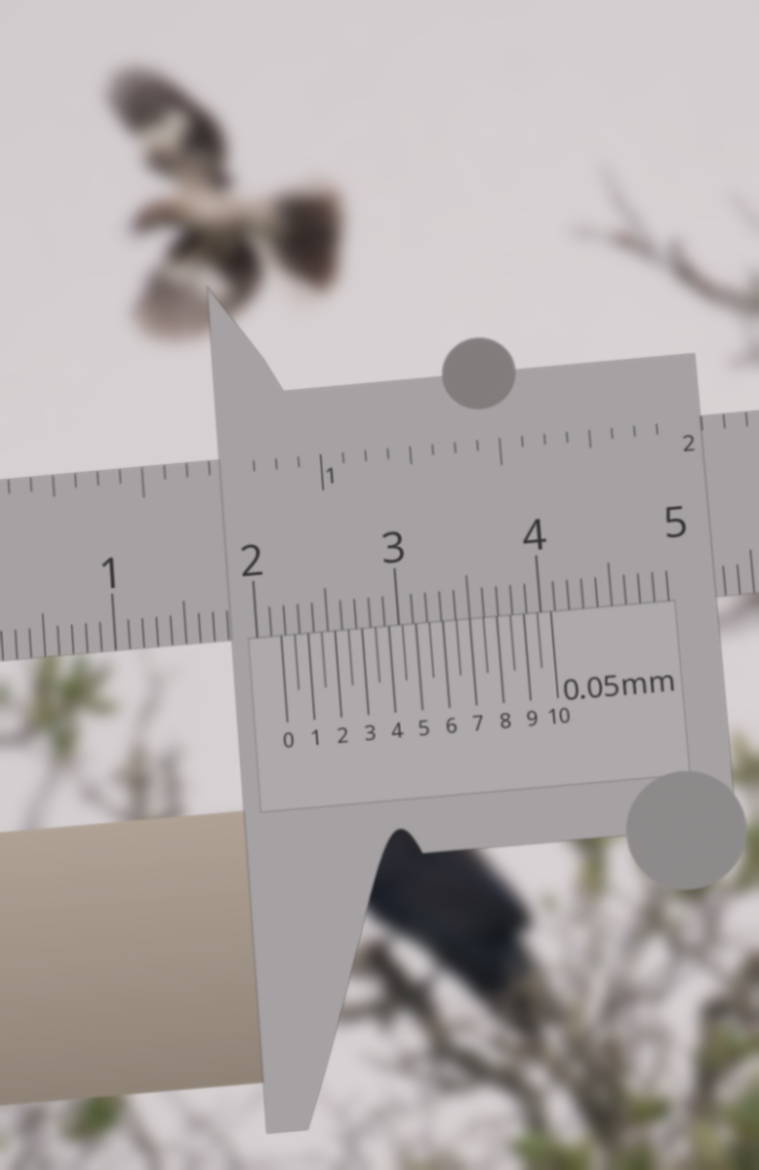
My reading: 21.7,mm
